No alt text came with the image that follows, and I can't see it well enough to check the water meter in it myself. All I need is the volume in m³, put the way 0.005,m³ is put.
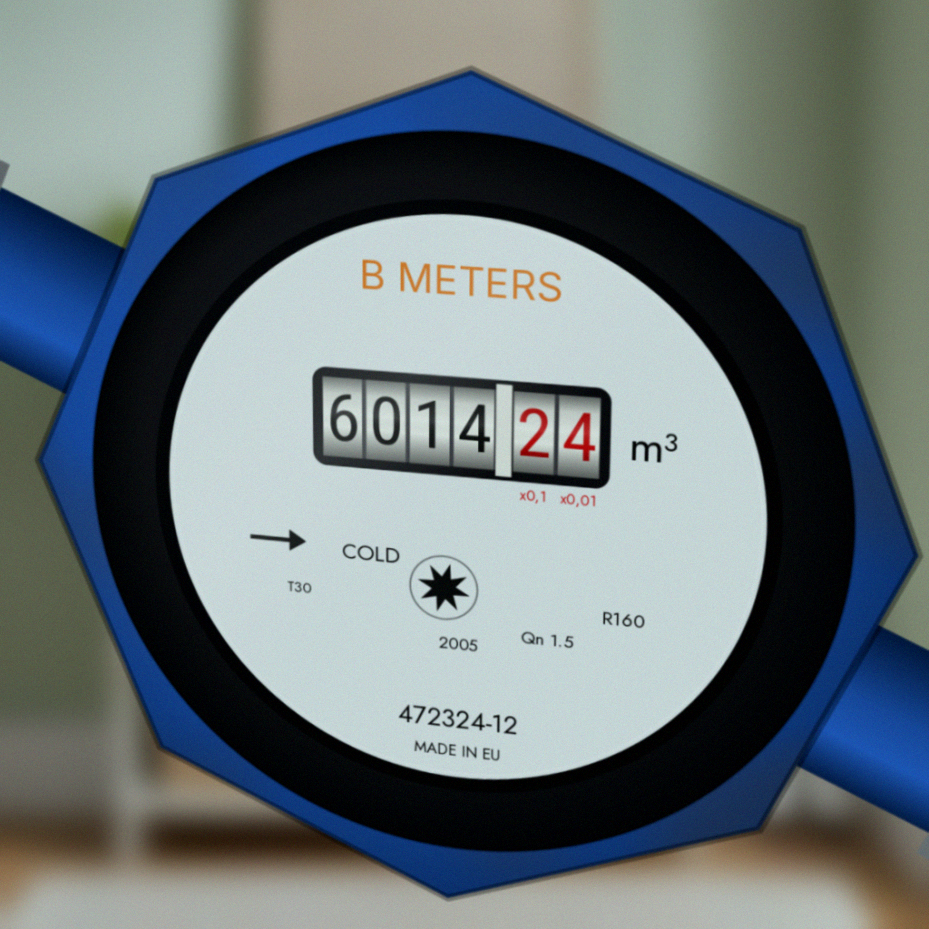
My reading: 6014.24,m³
